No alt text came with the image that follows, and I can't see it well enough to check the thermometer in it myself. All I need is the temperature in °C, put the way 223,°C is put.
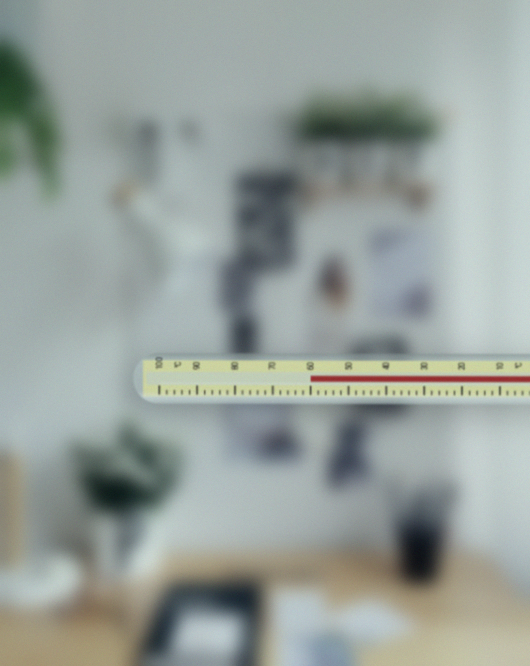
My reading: 60,°C
